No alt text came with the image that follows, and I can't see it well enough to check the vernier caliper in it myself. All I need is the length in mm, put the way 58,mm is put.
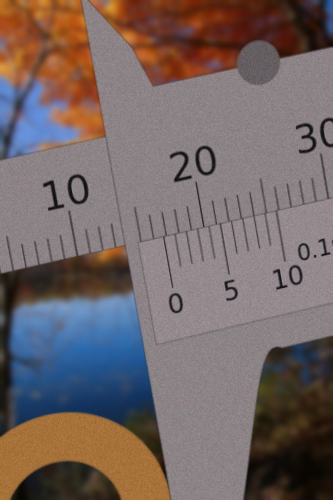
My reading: 16.8,mm
